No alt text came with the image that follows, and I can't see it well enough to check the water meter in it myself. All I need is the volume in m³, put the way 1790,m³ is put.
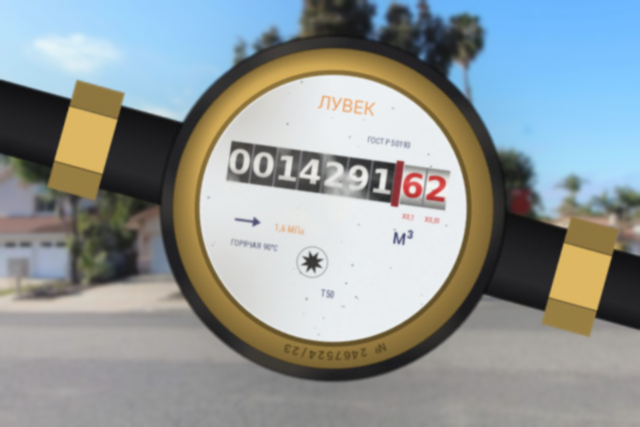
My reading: 14291.62,m³
